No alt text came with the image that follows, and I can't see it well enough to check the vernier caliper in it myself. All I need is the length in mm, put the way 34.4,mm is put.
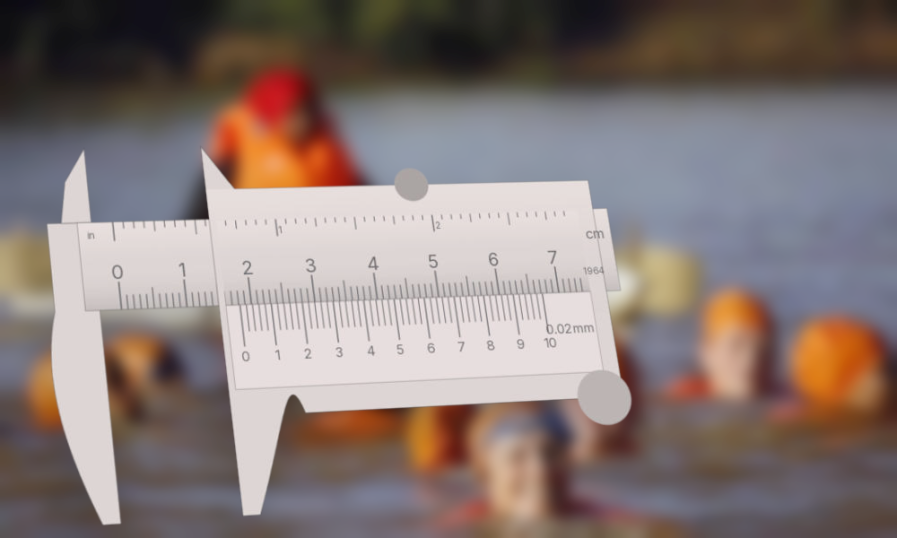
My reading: 18.2,mm
